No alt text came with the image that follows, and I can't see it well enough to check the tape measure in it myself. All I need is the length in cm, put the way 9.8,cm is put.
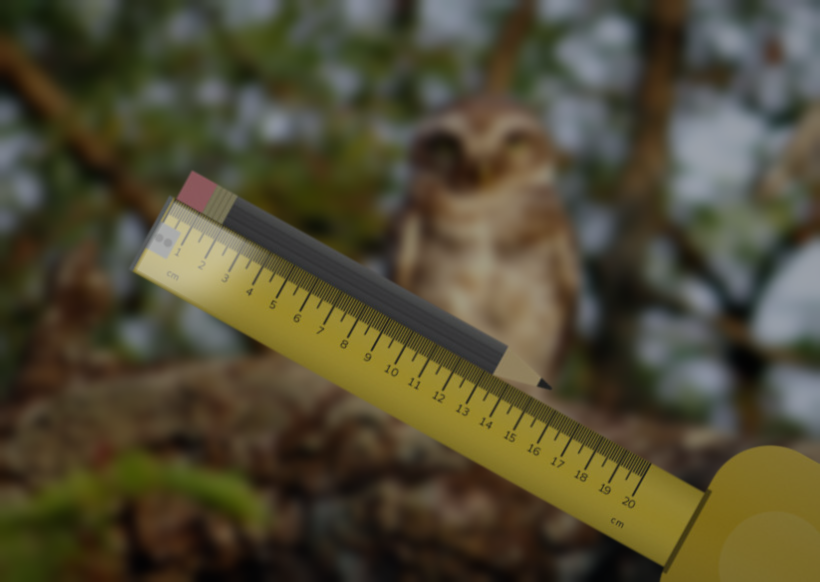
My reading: 15.5,cm
